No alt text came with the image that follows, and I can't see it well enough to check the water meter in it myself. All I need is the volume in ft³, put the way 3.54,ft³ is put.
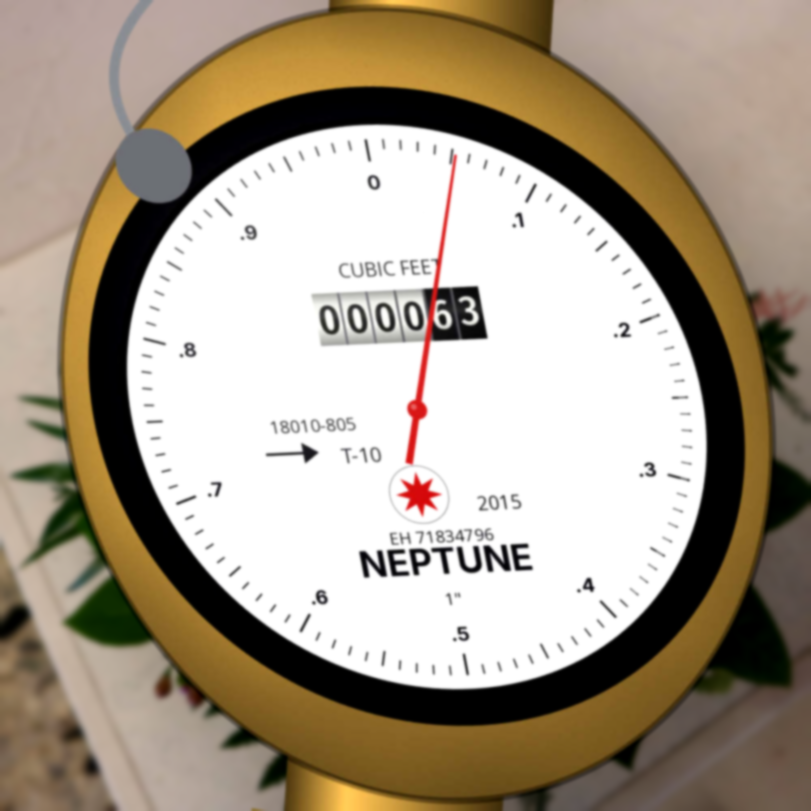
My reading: 63.05,ft³
